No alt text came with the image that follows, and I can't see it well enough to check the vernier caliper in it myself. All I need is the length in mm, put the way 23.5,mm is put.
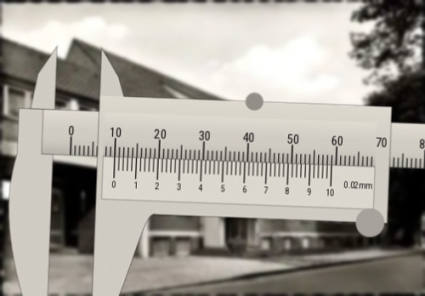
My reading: 10.0,mm
